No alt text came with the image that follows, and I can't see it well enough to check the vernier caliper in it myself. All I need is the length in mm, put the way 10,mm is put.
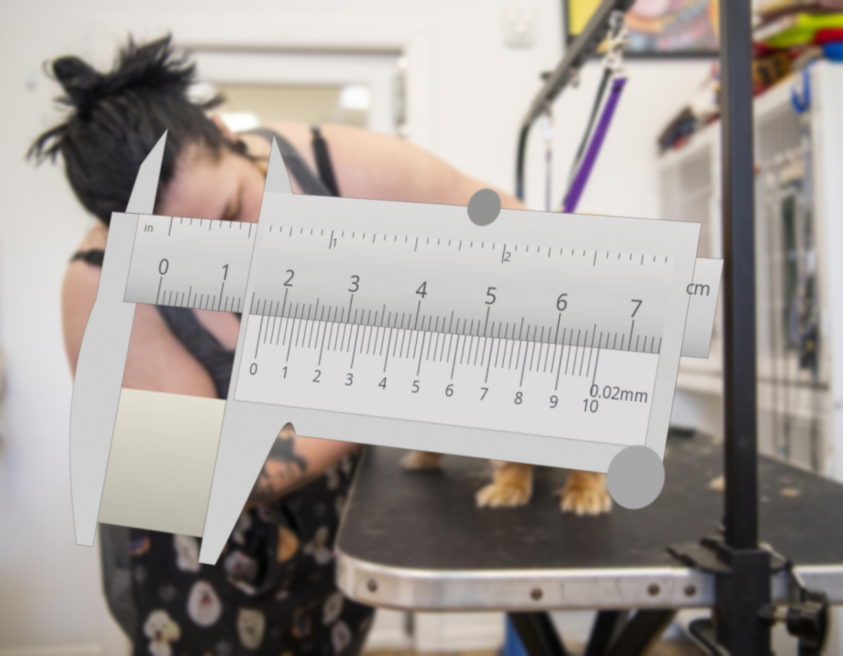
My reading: 17.0,mm
